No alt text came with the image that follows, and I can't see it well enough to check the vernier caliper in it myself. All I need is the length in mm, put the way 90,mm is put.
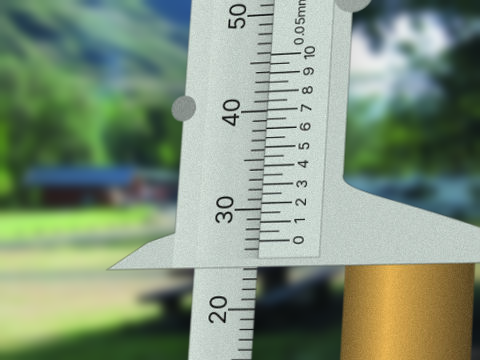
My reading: 26.8,mm
